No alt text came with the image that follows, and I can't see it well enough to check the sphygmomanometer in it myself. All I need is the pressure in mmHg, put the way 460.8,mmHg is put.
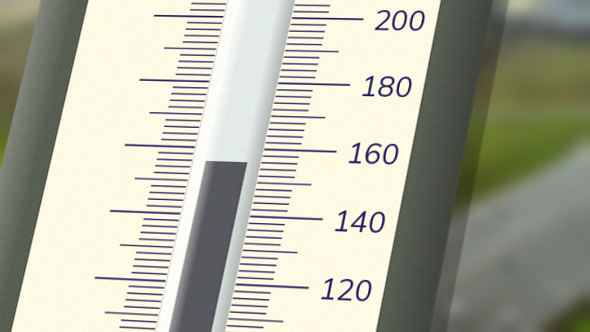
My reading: 156,mmHg
